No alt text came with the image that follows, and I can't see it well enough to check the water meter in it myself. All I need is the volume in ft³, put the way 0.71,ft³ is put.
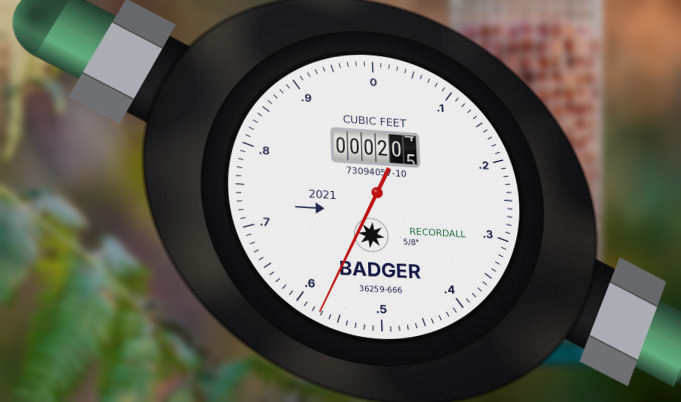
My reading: 204.57,ft³
